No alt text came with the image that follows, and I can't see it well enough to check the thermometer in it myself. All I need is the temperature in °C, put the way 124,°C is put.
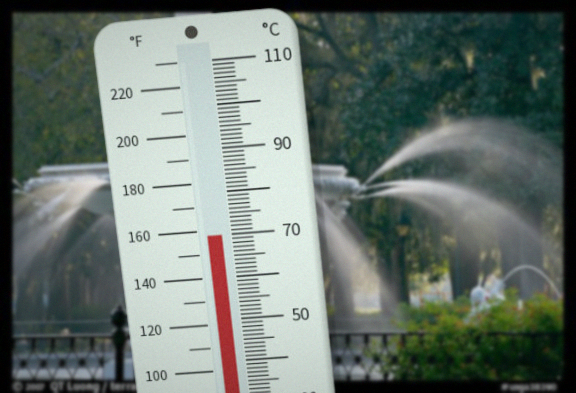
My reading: 70,°C
